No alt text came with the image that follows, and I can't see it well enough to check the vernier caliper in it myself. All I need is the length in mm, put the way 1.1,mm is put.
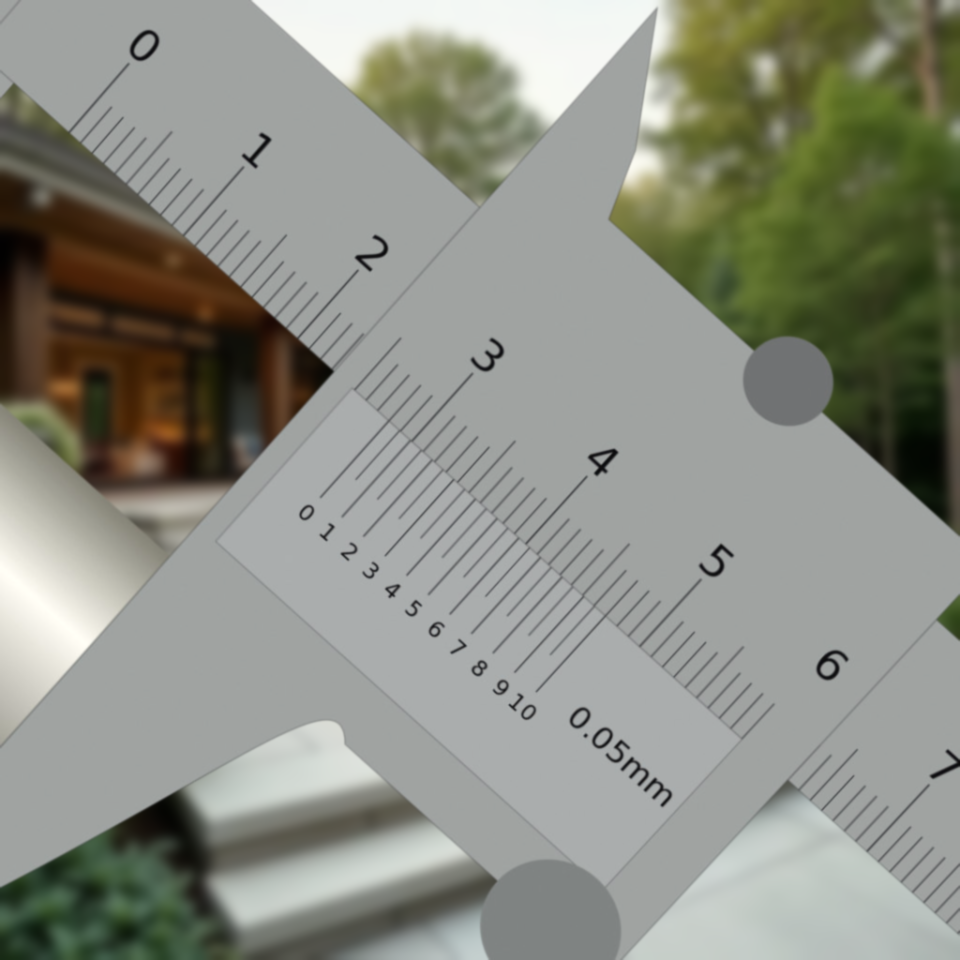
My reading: 28.0,mm
